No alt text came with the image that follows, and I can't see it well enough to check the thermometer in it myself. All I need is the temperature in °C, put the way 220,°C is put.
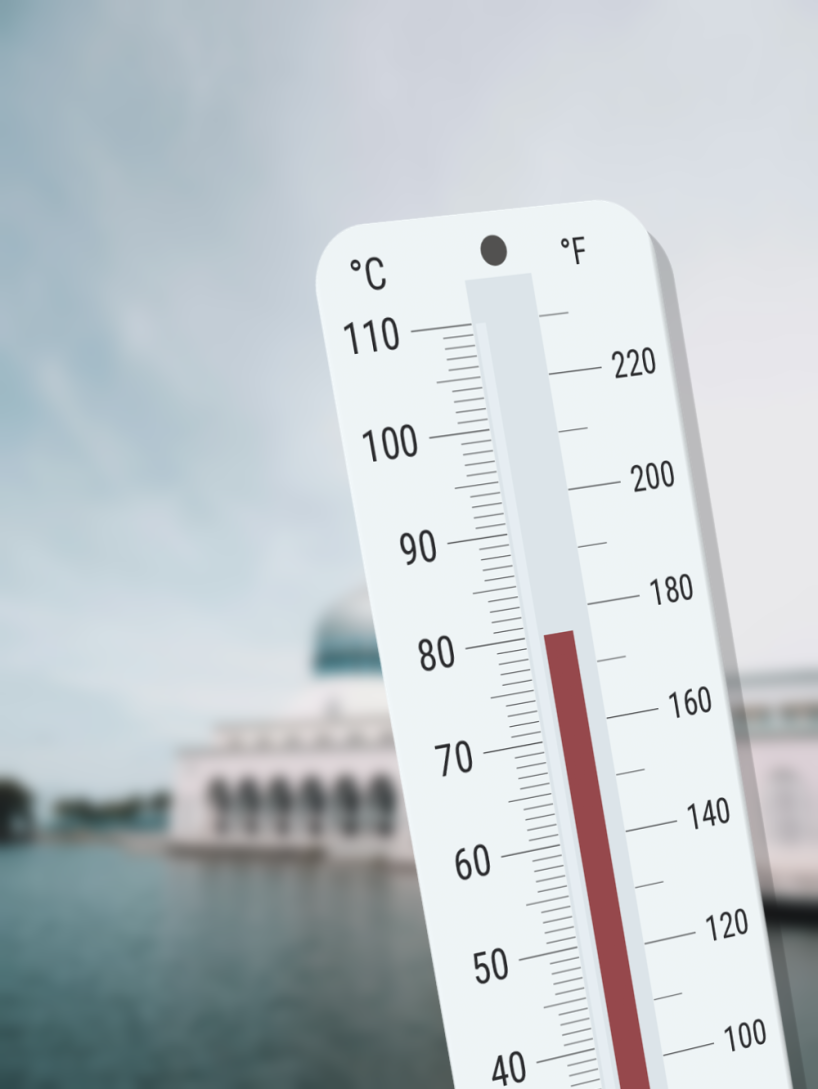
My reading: 80,°C
